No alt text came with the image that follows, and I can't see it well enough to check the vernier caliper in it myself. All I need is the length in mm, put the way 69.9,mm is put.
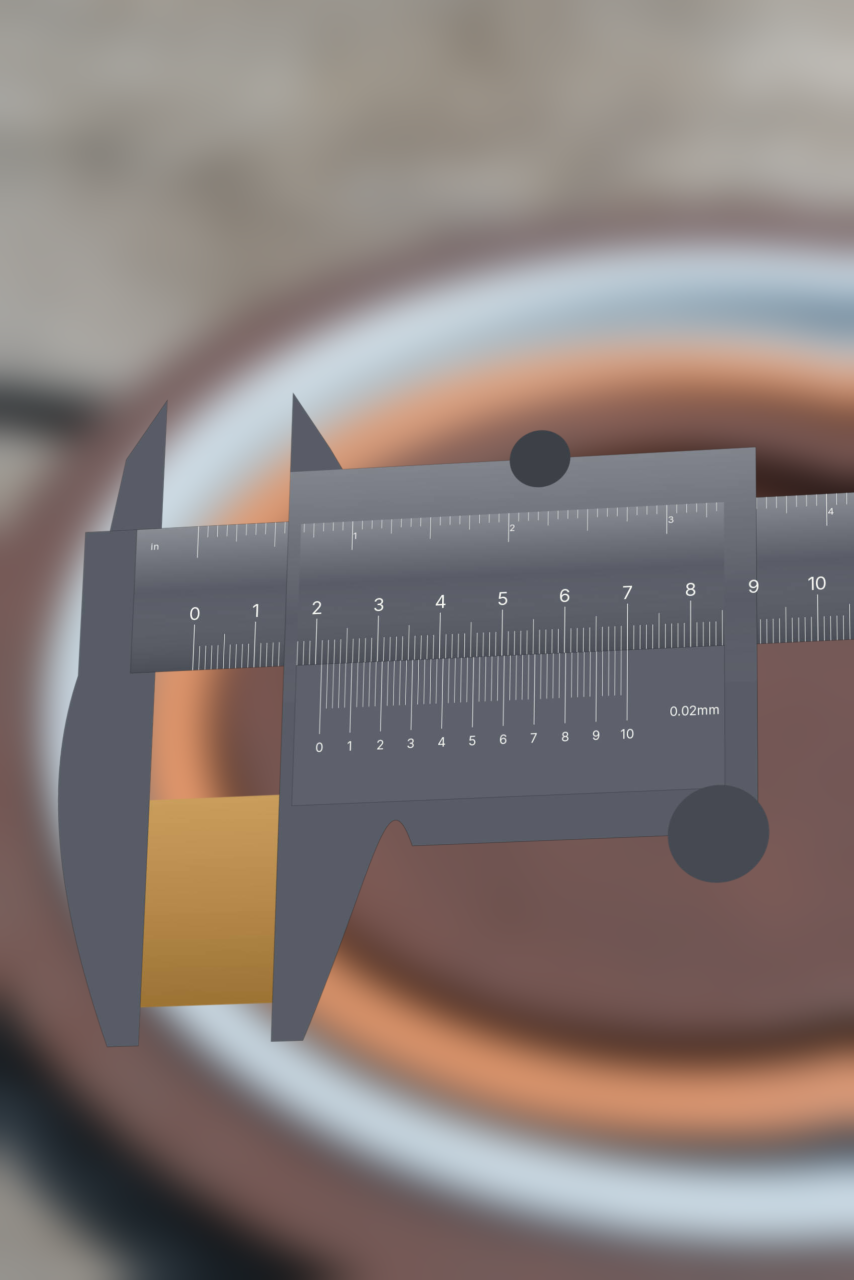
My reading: 21.0,mm
